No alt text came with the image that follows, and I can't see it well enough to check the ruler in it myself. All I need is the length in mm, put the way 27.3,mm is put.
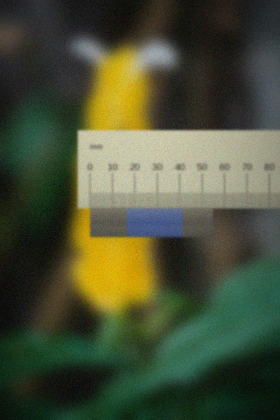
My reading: 55,mm
